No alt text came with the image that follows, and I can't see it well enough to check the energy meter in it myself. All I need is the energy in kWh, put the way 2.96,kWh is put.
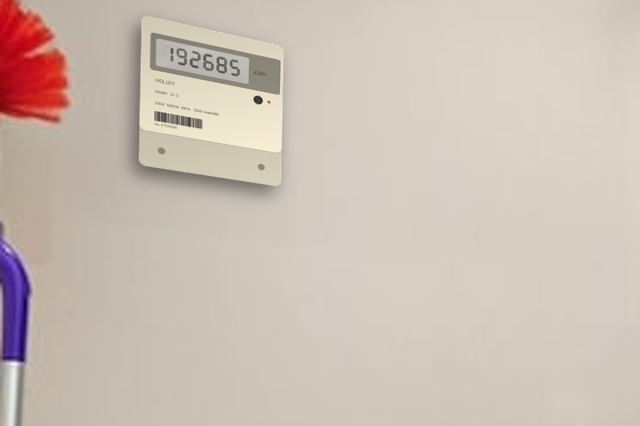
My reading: 192685,kWh
